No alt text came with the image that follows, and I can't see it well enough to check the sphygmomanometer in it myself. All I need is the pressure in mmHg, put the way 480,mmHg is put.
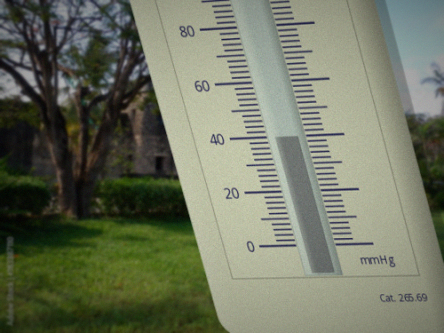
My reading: 40,mmHg
